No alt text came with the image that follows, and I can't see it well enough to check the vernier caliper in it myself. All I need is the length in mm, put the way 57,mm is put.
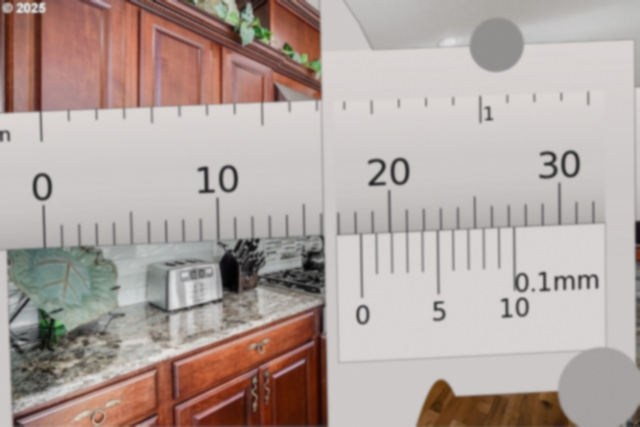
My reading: 18.3,mm
